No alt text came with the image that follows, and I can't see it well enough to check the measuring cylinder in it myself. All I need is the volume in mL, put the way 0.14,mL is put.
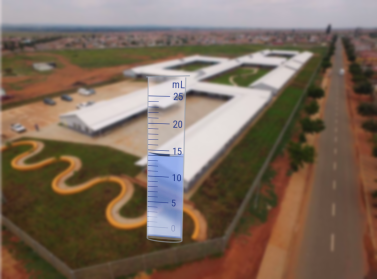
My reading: 14,mL
